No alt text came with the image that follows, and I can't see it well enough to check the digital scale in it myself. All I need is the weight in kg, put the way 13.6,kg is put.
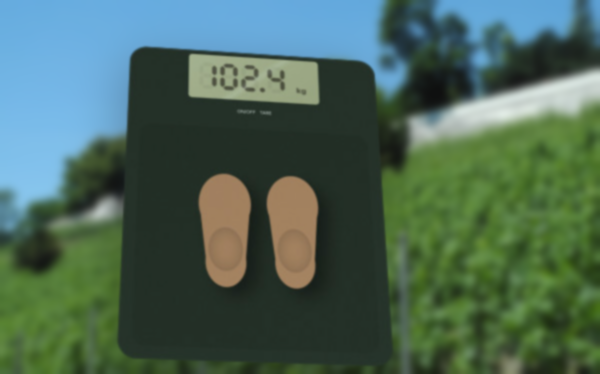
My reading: 102.4,kg
